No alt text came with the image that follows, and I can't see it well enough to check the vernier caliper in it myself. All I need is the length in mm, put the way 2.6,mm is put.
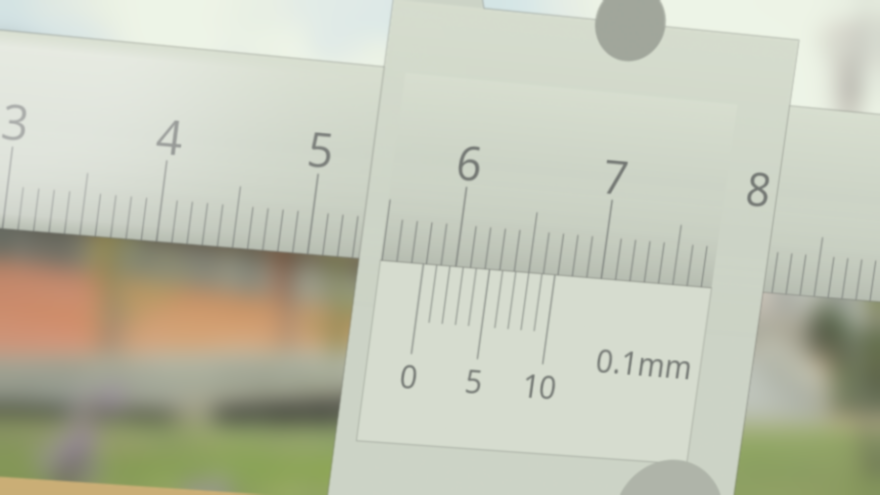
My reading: 57.8,mm
